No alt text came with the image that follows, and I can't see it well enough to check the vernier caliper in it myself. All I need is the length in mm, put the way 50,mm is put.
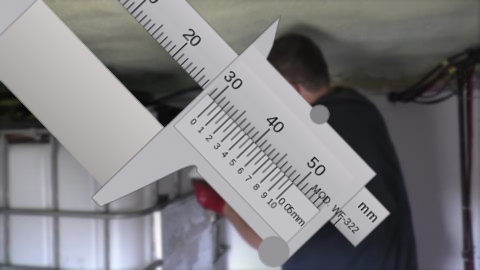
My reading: 30.2,mm
